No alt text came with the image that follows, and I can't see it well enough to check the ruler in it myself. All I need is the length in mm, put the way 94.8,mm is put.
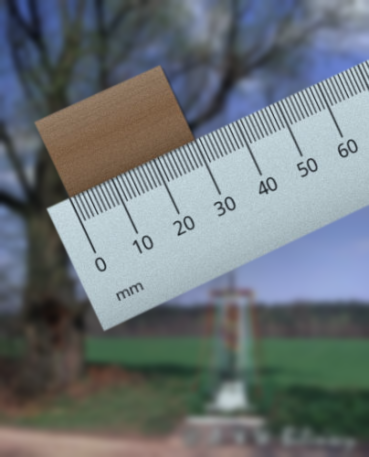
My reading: 30,mm
